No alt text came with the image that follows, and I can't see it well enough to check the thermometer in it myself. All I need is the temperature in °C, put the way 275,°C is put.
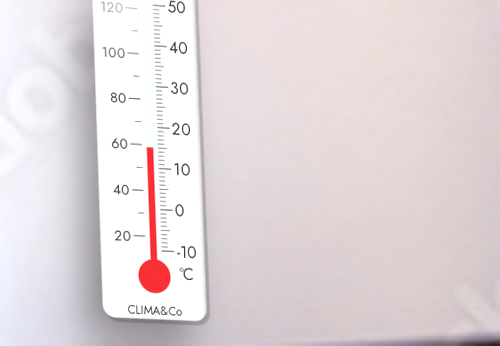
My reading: 15,°C
